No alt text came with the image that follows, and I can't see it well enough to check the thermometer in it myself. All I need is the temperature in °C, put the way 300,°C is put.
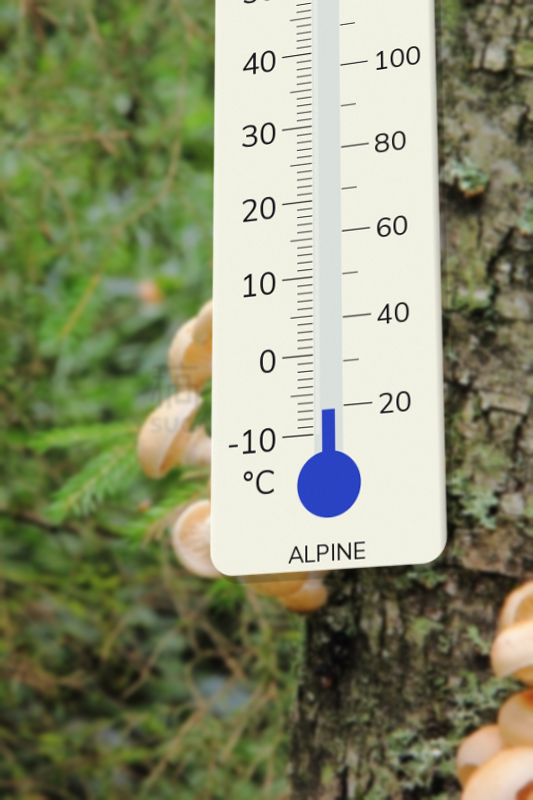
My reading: -7,°C
